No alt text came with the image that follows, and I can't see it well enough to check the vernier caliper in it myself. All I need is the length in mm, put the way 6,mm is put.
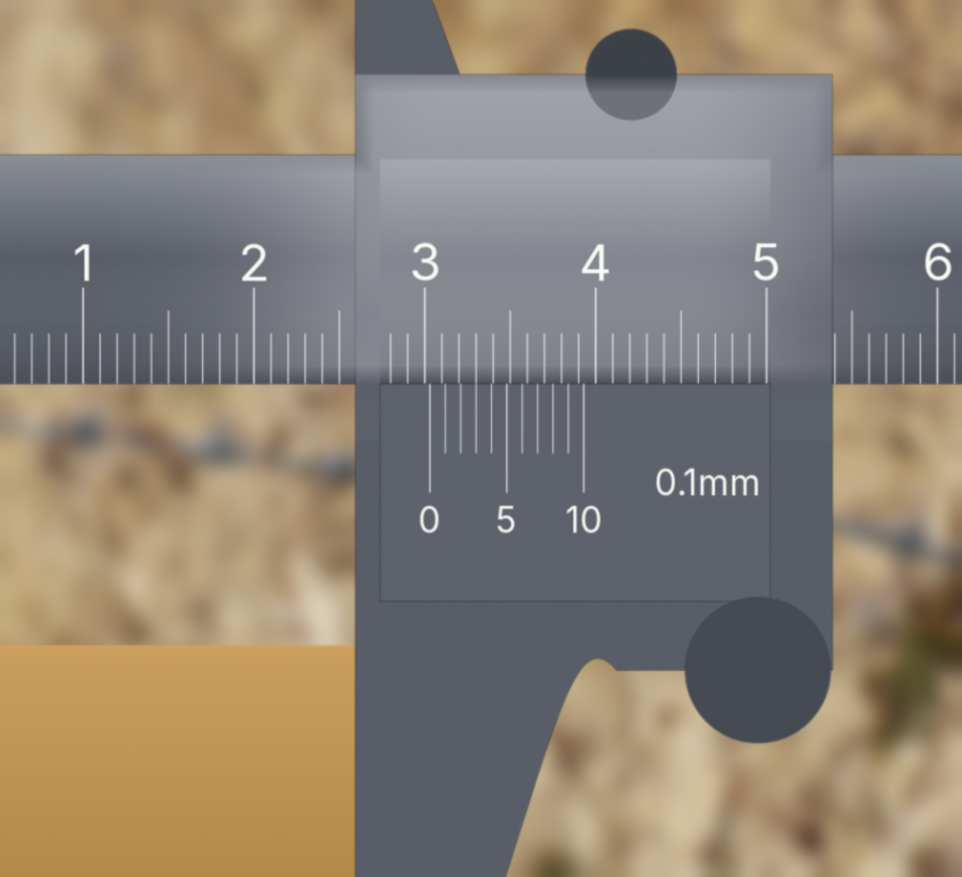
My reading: 30.3,mm
